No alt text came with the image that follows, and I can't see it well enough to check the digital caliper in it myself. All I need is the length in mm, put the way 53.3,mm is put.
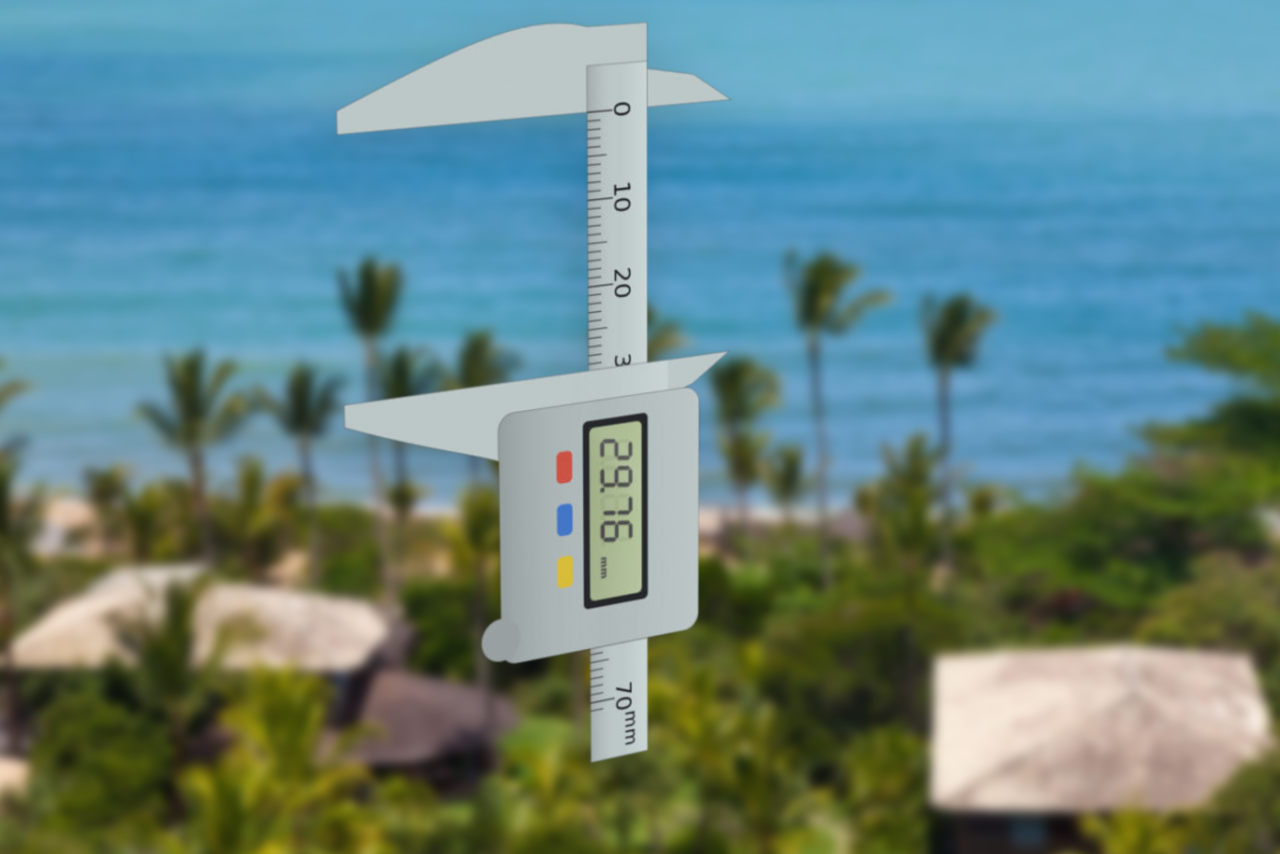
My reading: 29.76,mm
